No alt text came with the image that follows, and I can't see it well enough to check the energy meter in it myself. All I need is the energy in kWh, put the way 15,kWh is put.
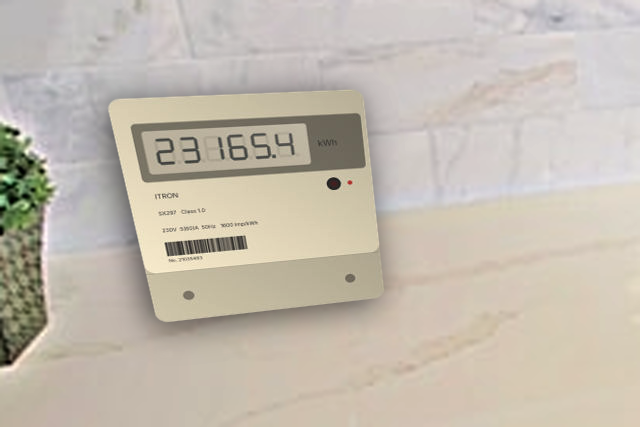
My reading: 23165.4,kWh
